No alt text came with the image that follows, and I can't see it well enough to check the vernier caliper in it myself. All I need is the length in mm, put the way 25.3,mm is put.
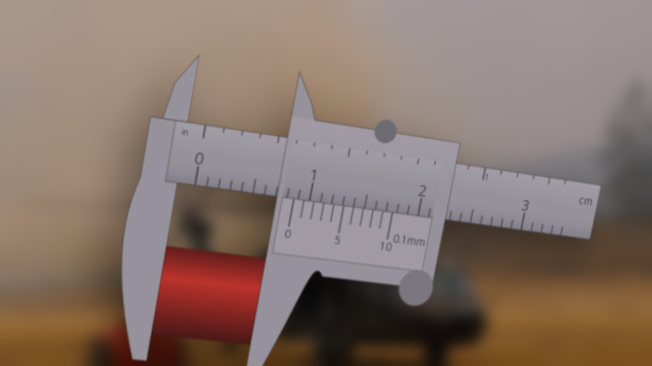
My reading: 8.6,mm
